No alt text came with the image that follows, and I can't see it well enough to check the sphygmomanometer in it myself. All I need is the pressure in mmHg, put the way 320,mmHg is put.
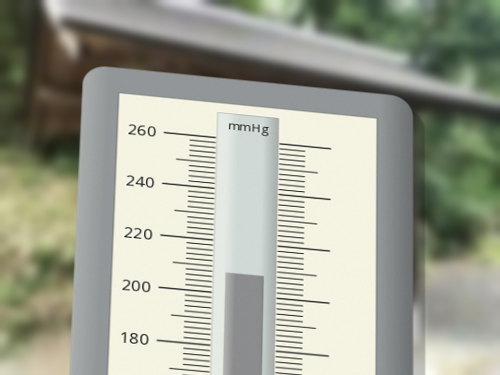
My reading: 208,mmHg
